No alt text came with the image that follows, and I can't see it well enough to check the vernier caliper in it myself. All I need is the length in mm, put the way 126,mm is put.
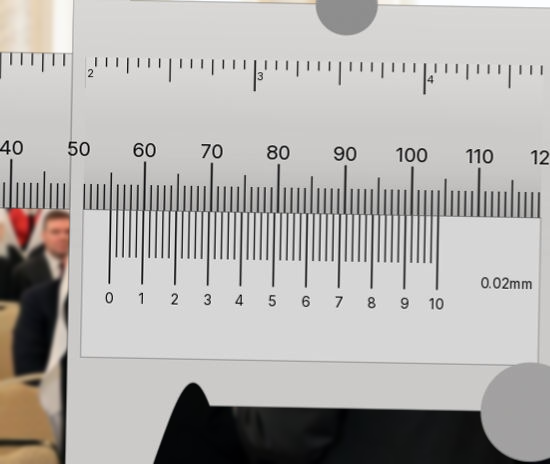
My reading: 55.0,mm
